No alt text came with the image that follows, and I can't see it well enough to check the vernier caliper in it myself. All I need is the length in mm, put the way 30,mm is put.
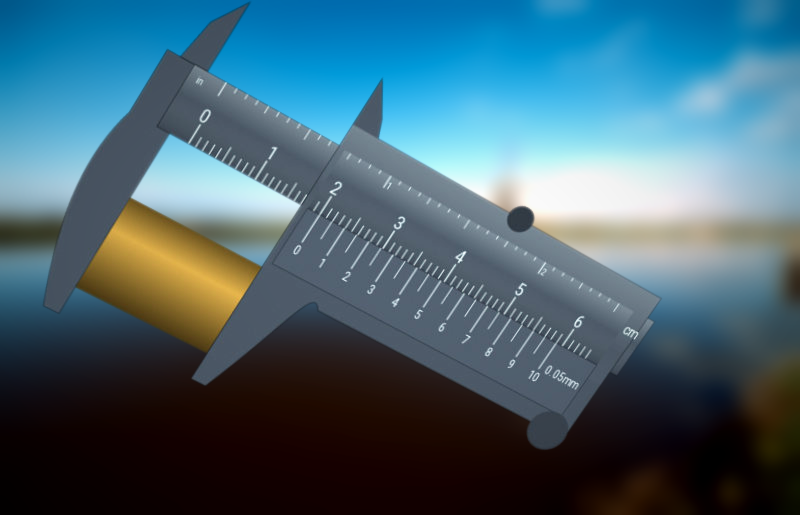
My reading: 20.0,mm
